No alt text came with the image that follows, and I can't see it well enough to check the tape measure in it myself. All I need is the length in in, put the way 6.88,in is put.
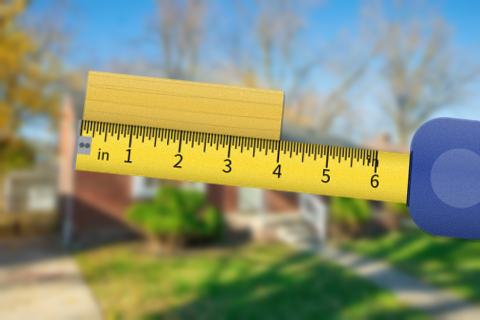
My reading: 4,in
